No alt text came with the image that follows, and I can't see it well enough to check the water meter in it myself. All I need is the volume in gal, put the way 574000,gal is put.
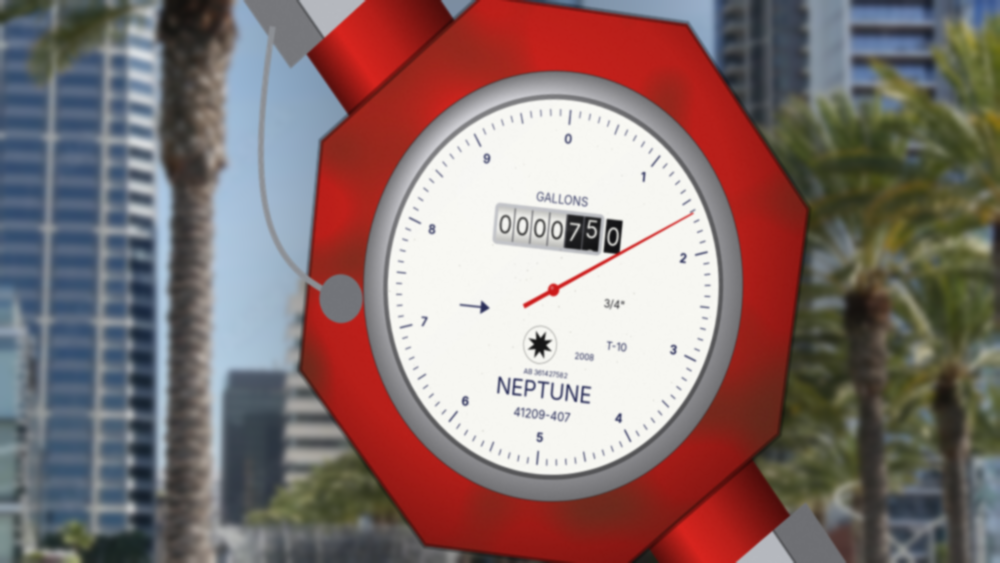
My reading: 751.6,gal
